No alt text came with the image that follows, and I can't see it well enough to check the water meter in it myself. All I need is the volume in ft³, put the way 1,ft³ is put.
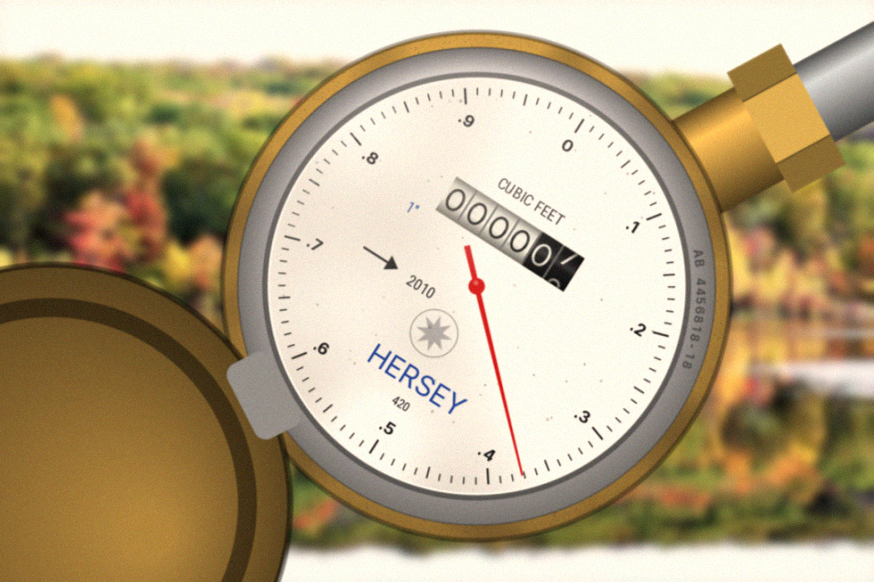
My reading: 7.37,ft³
